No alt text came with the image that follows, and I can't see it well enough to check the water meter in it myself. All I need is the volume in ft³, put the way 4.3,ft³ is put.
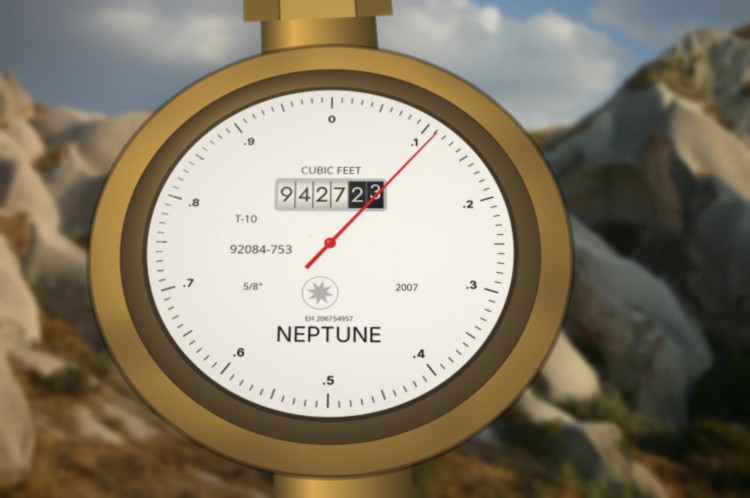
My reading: 942723.11,ft³
